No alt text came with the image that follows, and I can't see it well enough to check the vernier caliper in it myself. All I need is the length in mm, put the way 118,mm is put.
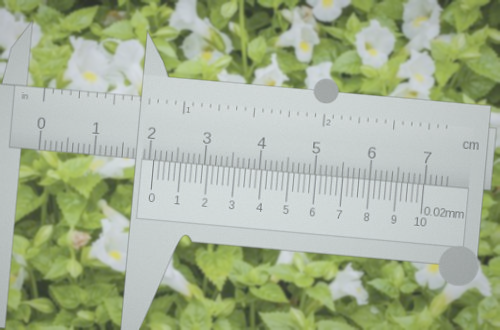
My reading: 20.8,mm
